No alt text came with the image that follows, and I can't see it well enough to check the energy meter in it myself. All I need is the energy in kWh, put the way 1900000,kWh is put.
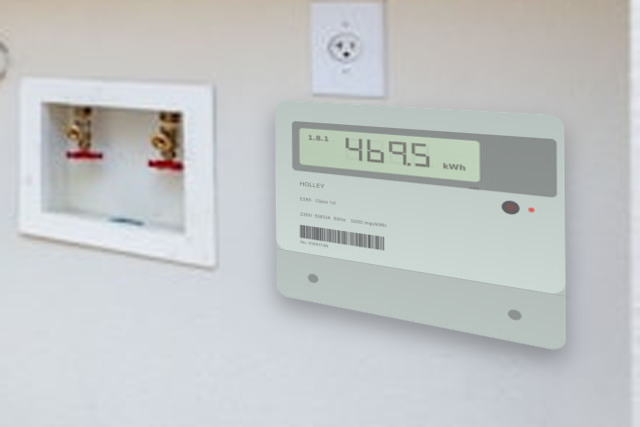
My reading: 469.5,kWh
